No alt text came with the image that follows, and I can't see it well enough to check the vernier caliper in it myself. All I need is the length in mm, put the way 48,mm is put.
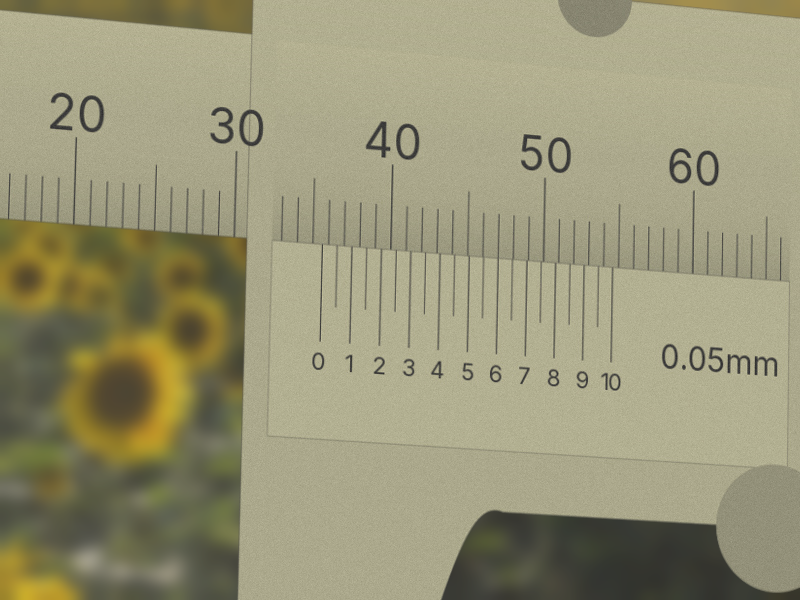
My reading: 35.6,mm
